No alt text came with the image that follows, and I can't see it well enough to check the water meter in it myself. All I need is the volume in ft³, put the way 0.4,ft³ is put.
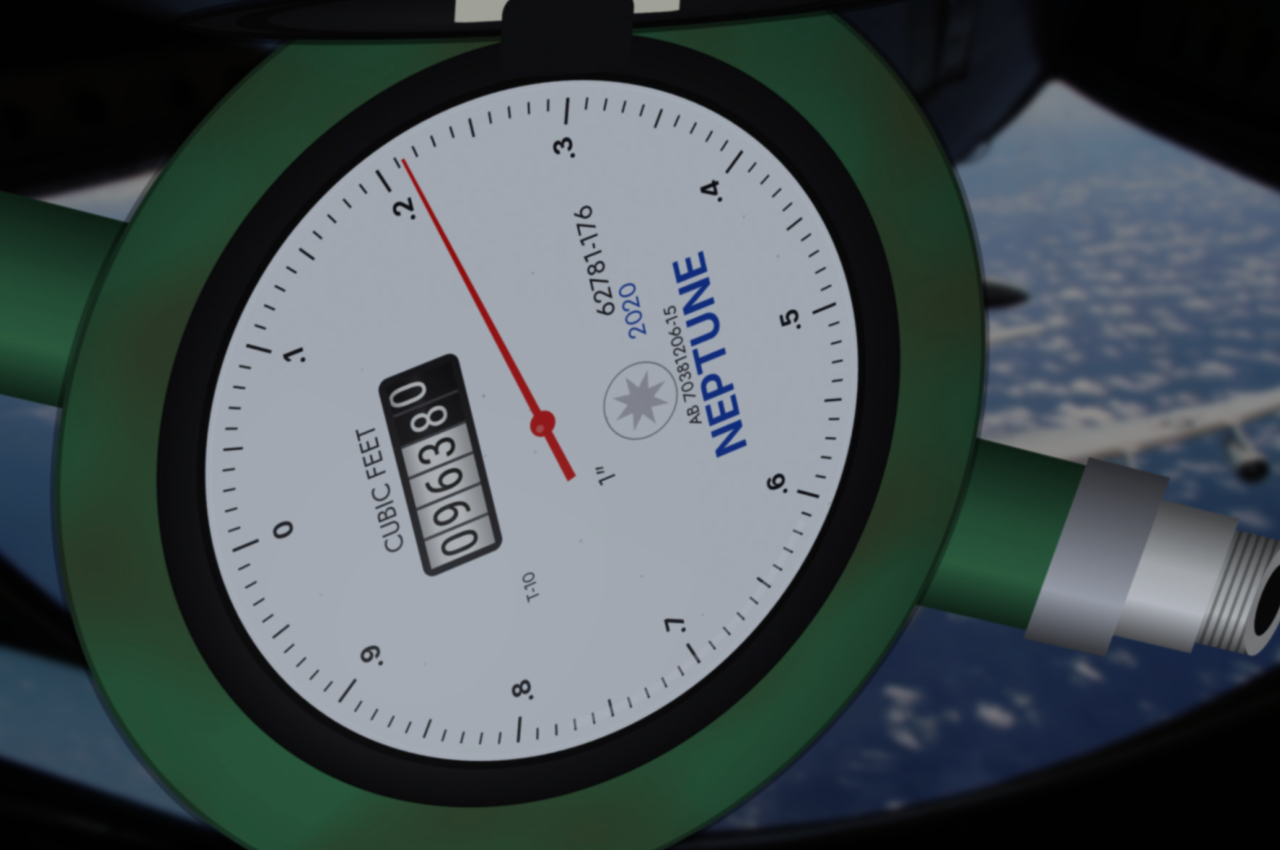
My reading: 96380.21,ft³
